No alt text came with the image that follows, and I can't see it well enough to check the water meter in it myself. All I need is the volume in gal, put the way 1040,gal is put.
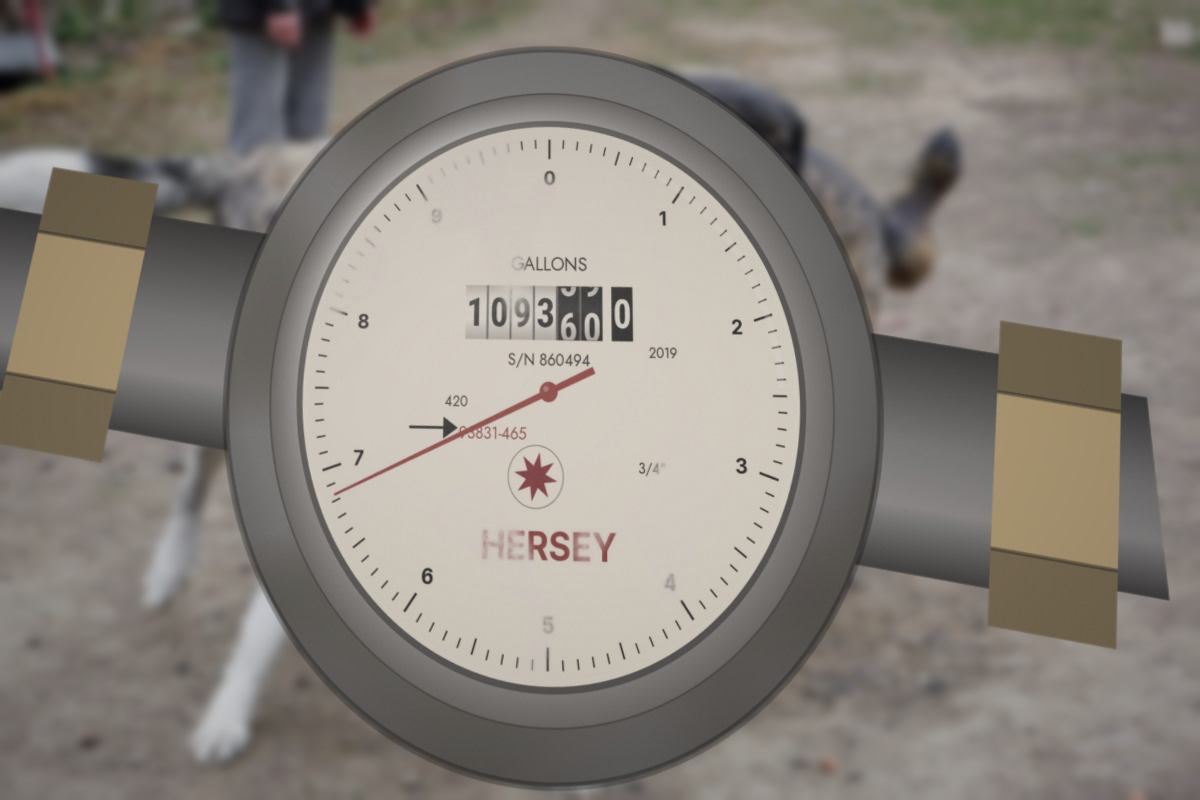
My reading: 1093596.8,gal
